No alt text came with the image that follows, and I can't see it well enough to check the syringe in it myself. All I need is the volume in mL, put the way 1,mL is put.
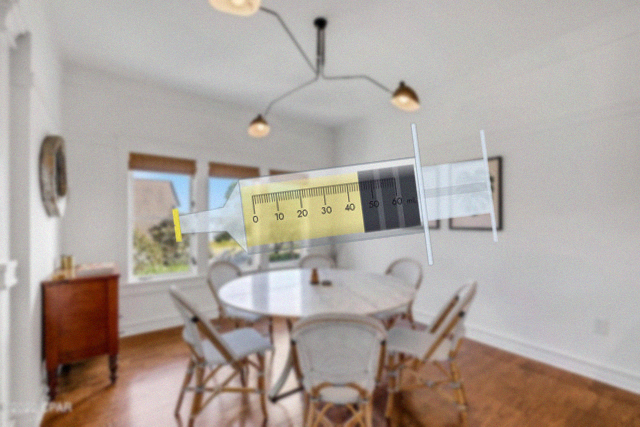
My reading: 45,mL
